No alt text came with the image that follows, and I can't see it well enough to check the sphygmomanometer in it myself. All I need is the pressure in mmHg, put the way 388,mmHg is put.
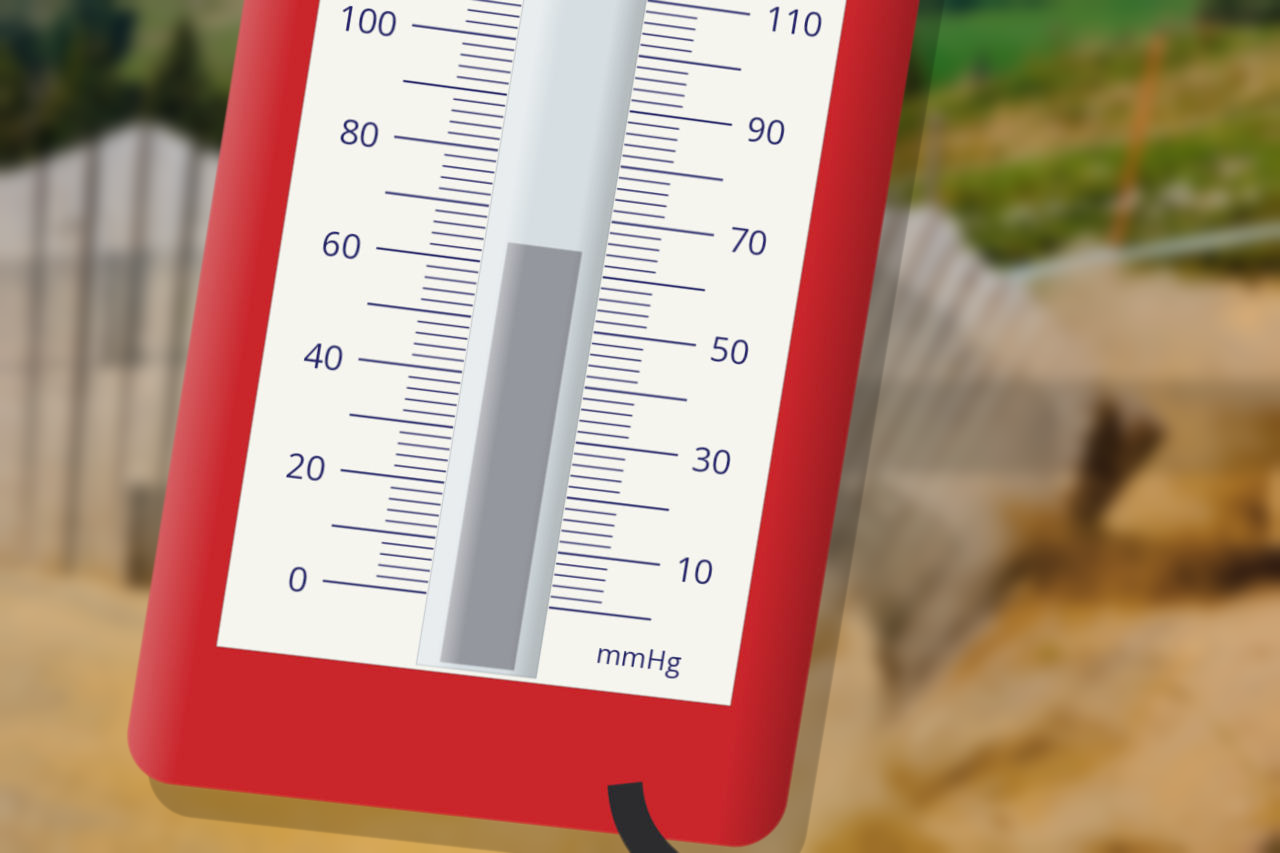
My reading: 64,mmHg
